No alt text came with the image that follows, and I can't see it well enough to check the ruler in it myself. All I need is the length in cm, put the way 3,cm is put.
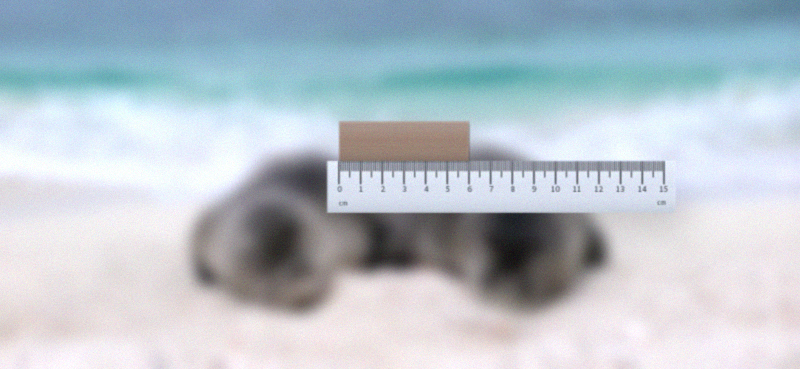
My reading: 6,cm
